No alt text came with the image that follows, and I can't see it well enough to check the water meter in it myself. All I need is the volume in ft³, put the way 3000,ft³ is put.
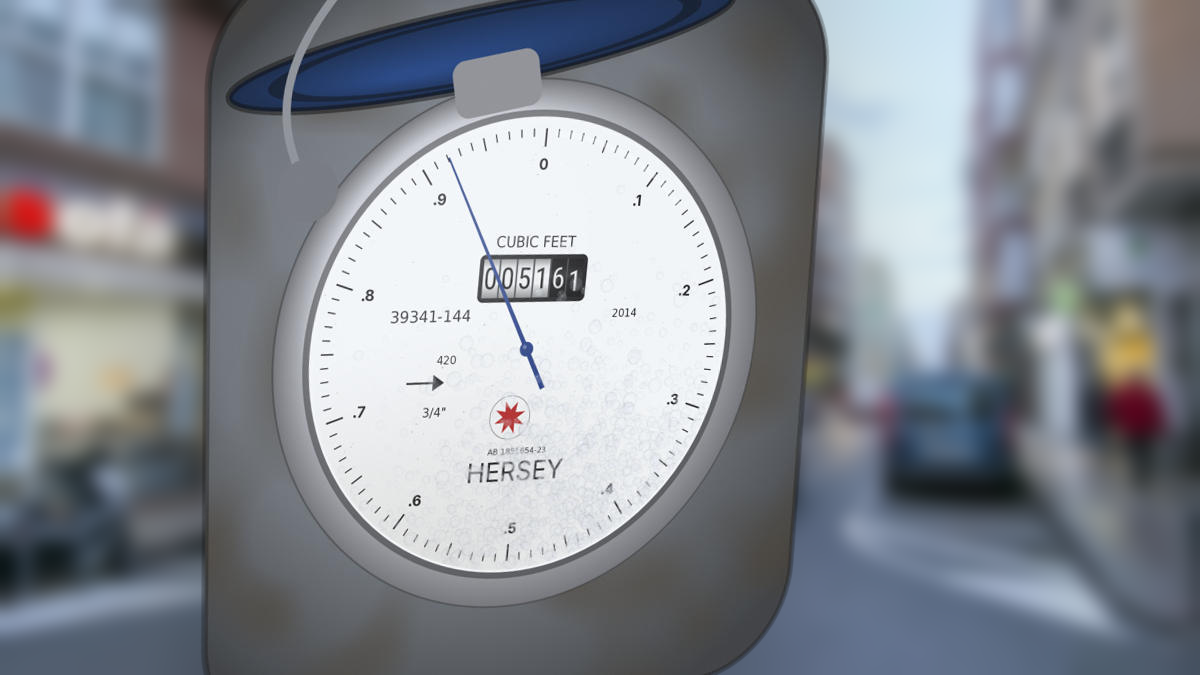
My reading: 5160.92,ft³
